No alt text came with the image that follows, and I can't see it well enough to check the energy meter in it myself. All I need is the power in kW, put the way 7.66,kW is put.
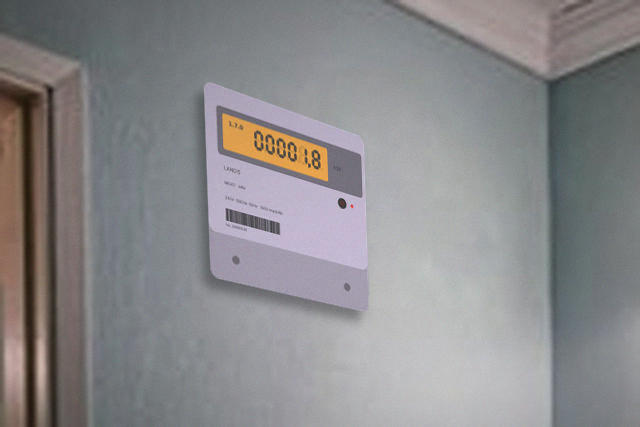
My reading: 1.8,kW
